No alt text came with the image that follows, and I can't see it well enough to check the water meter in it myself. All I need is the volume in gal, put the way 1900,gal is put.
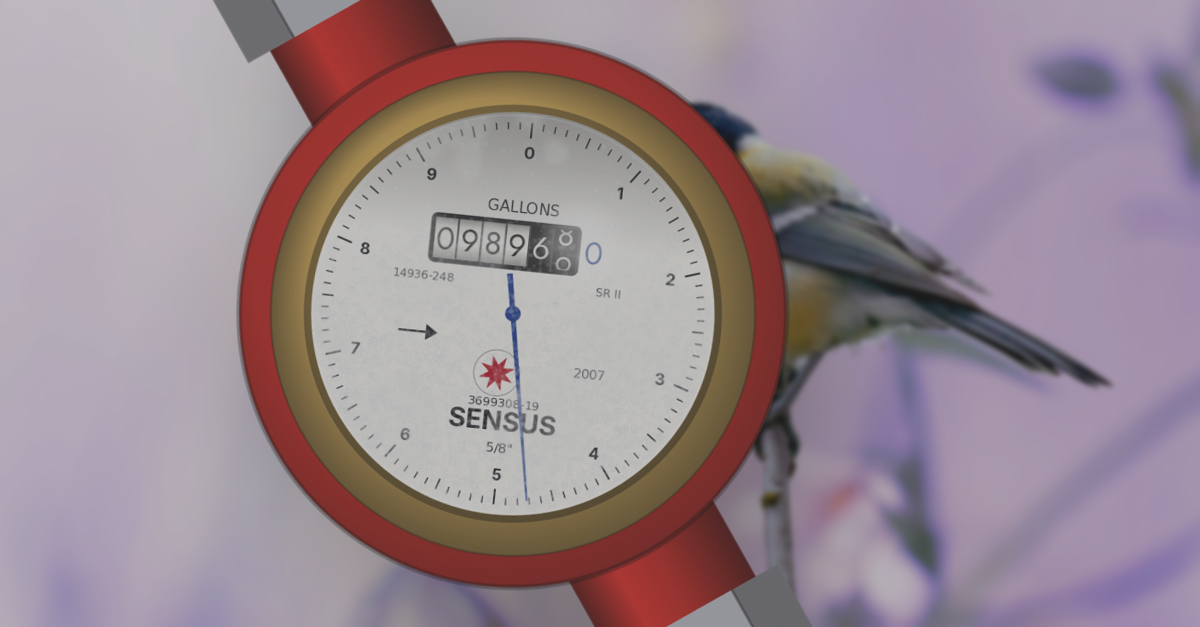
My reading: 989684.7,gal
